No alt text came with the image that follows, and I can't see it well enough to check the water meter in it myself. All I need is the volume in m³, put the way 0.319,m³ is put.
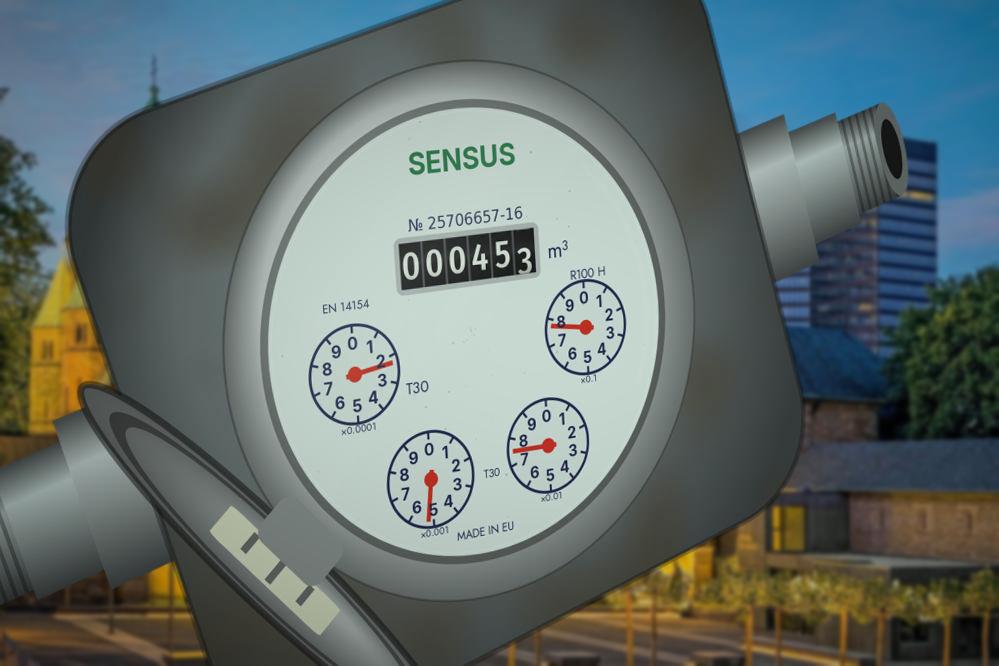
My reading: 452.7752,m³
